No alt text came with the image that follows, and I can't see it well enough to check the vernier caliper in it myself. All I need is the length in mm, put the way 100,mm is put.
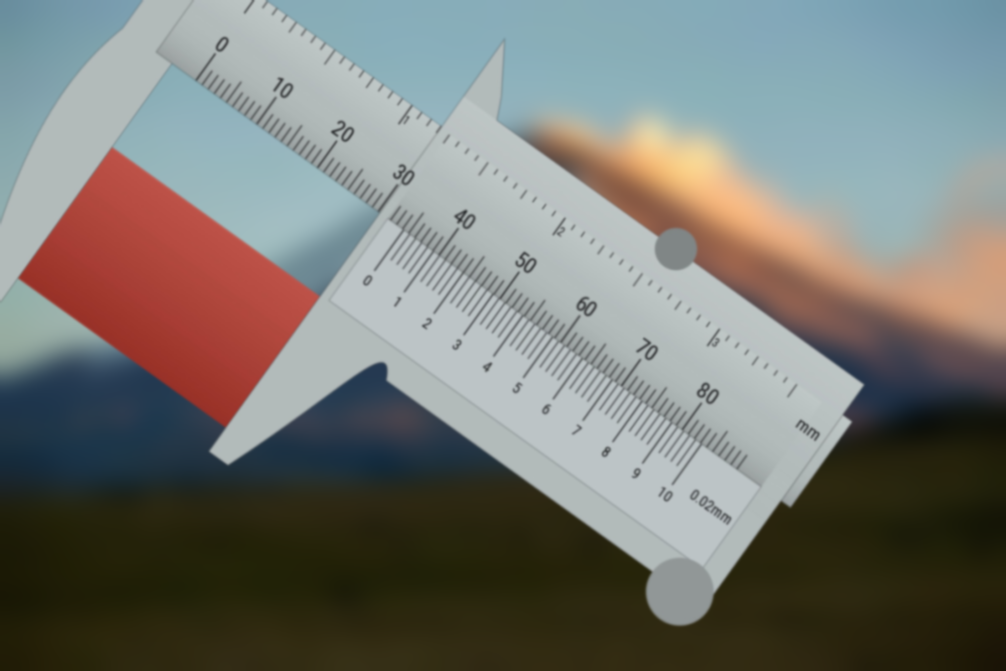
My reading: 34.2,mm
